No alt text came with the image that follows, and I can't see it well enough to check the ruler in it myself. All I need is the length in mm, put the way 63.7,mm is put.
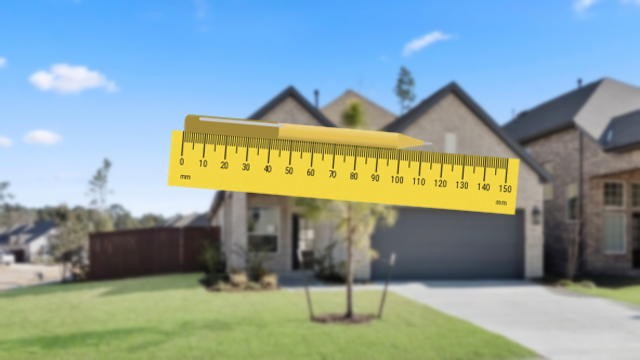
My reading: 115,mm
